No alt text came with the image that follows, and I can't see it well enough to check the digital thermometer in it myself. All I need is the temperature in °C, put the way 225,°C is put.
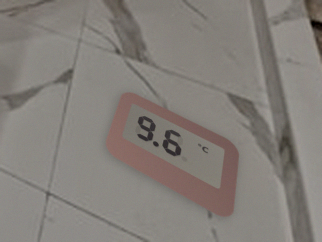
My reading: 9.6,°C
